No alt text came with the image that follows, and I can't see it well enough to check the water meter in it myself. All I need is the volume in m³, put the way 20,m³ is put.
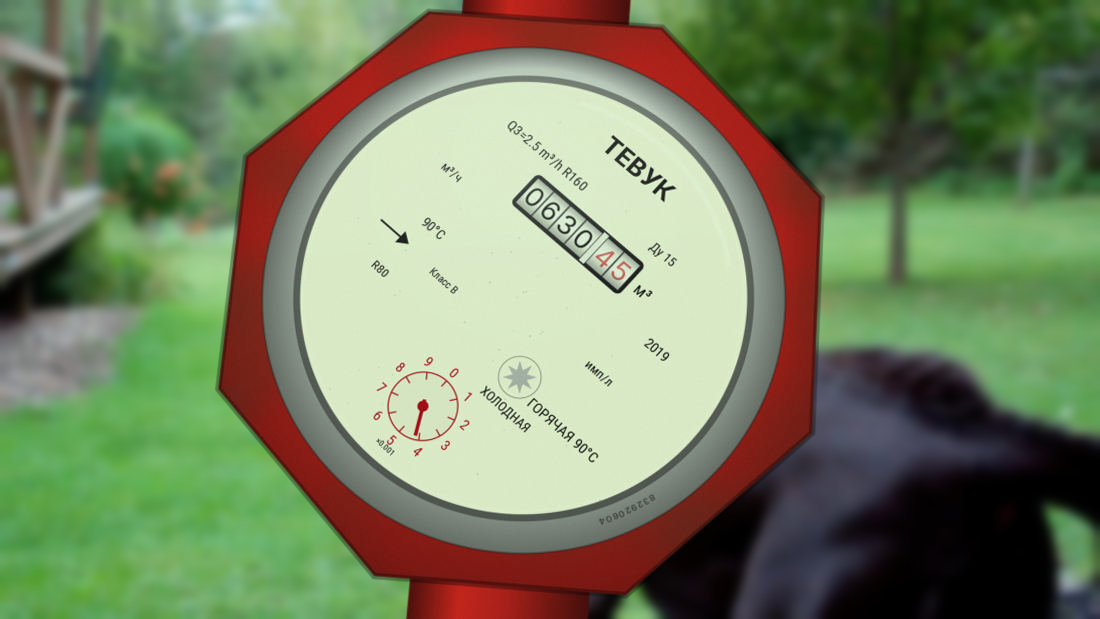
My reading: 630.454,m³
